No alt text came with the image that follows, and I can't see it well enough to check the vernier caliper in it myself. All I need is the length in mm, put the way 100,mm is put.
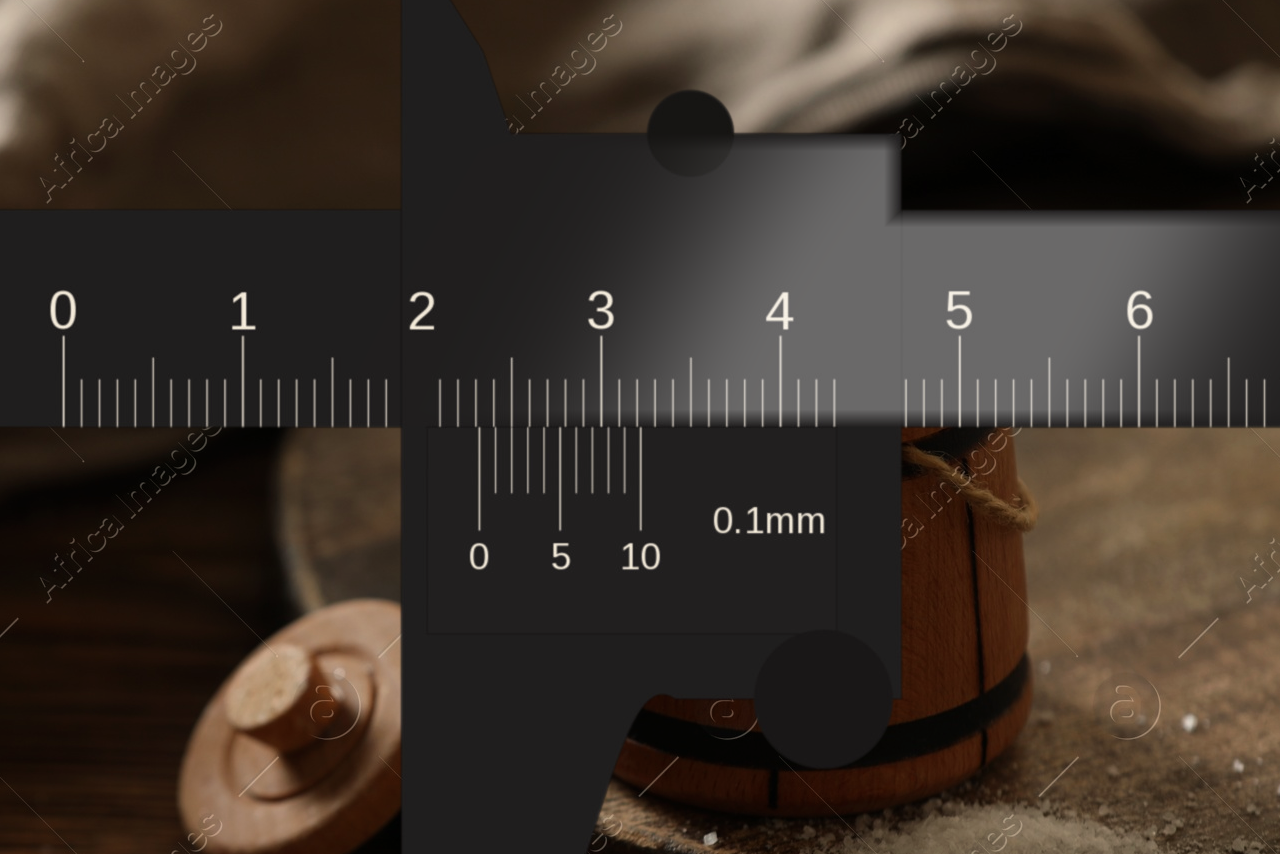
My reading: 23.2,mm
